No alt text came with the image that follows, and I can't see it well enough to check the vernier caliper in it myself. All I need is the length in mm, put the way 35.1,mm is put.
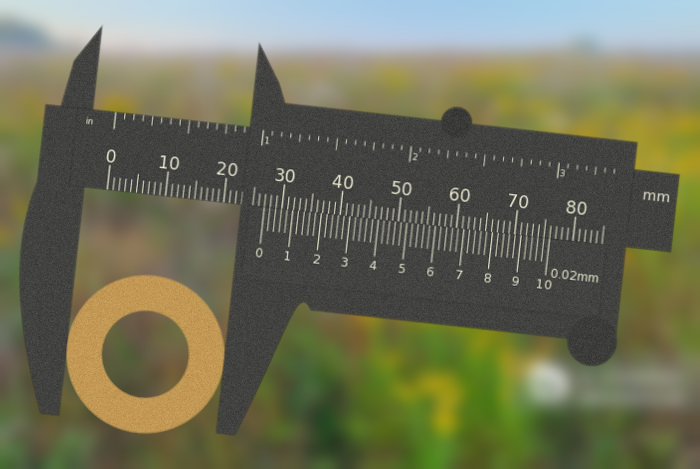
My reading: 27.0,mm
